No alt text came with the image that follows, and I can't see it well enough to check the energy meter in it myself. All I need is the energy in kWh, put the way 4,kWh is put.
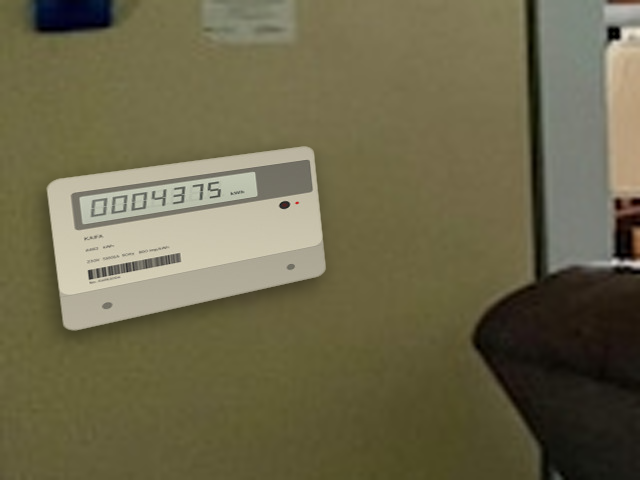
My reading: 4375,kWh
